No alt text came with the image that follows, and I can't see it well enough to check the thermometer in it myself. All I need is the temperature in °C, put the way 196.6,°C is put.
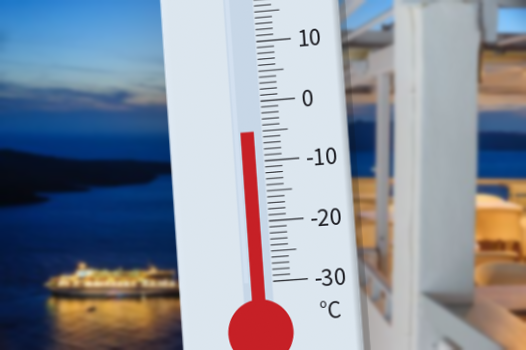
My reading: -5,°C
